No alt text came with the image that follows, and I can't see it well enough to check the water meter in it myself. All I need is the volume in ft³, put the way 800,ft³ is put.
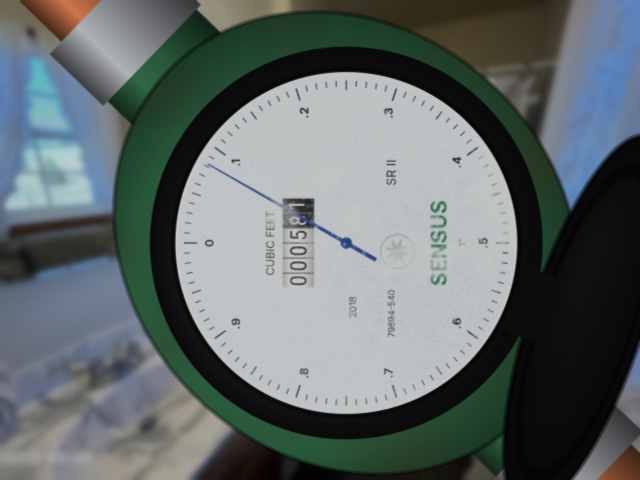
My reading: 581.08,ft³
